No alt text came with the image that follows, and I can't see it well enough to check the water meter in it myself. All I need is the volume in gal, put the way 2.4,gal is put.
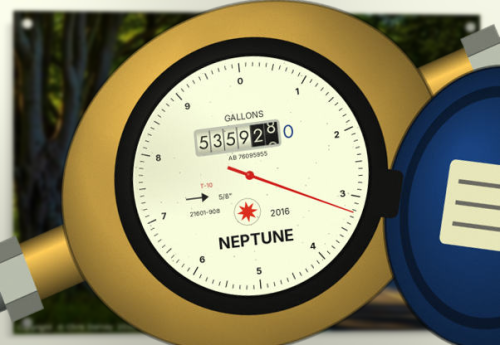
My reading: 5359283.2,gal
